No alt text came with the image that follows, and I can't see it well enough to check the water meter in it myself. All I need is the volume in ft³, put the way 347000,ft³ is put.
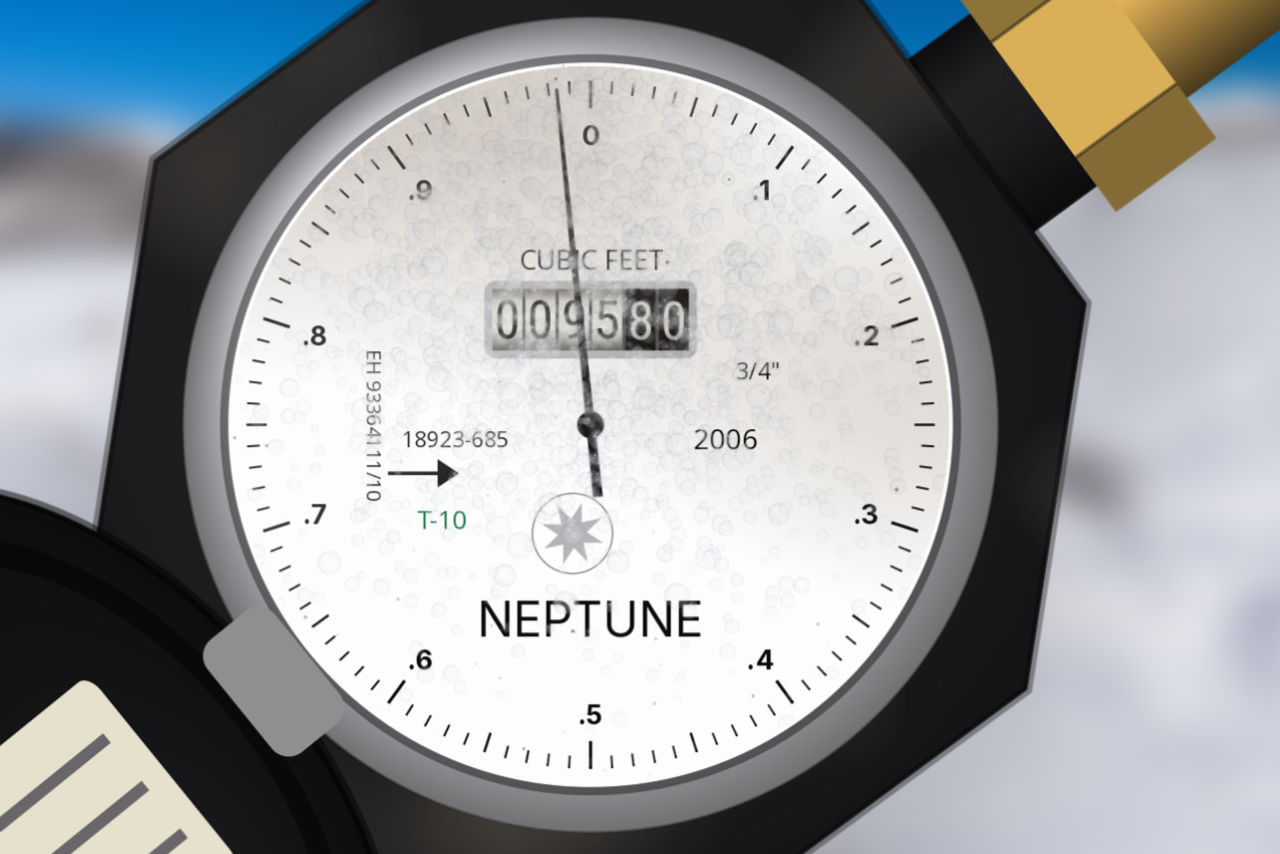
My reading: 9579.98,ft³
